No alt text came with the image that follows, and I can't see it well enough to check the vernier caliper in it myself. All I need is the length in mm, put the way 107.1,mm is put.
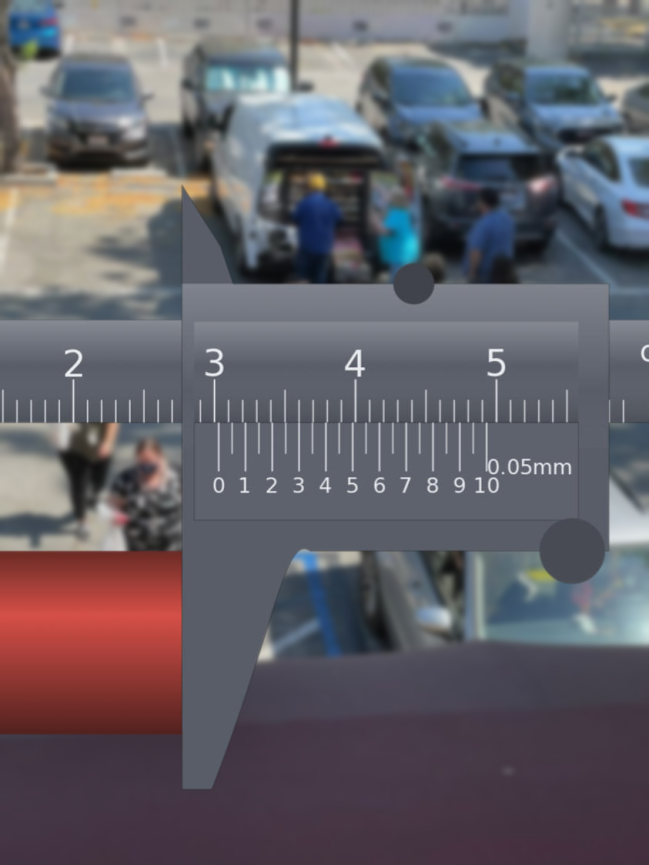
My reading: 30.3,mm
